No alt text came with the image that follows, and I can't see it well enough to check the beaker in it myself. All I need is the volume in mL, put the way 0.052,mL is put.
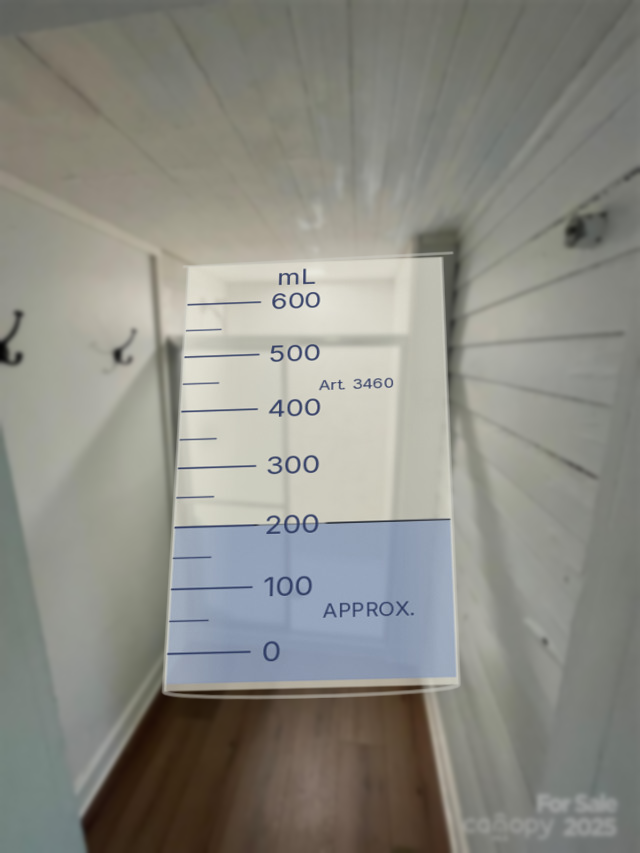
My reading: 200,mL
